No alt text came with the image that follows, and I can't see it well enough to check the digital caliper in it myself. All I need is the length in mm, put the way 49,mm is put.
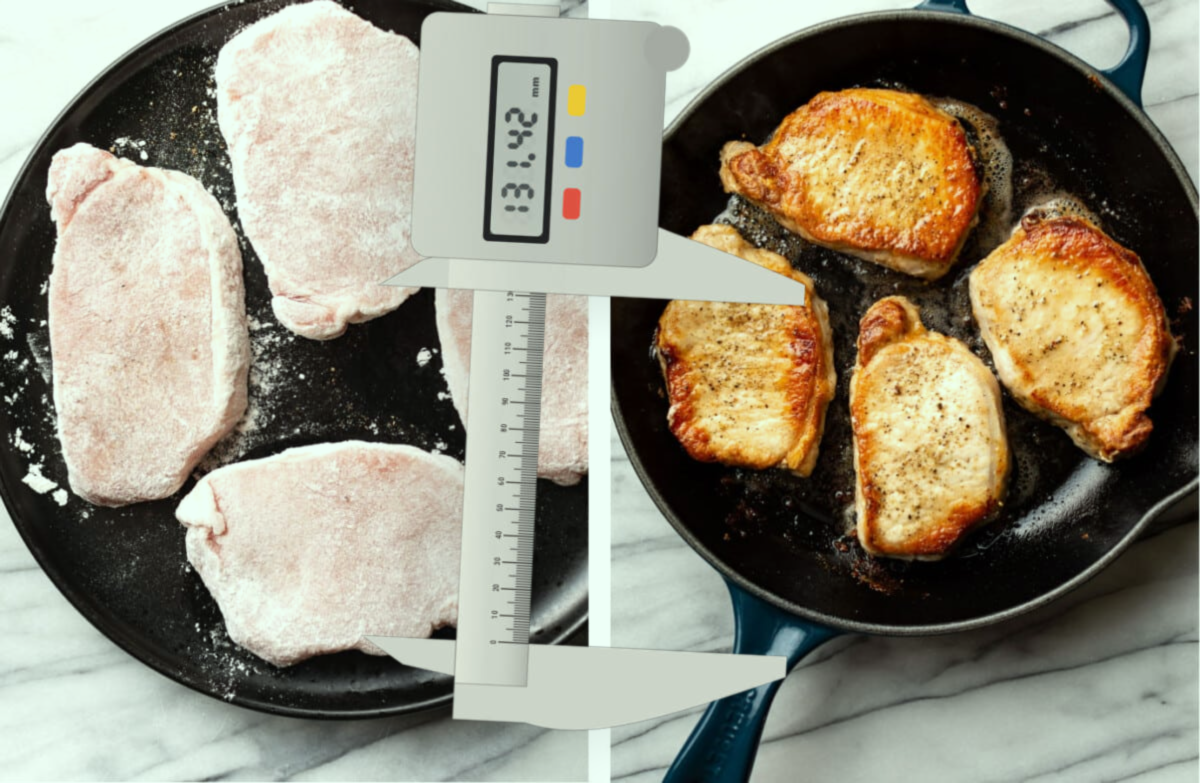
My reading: 131.42,mm
